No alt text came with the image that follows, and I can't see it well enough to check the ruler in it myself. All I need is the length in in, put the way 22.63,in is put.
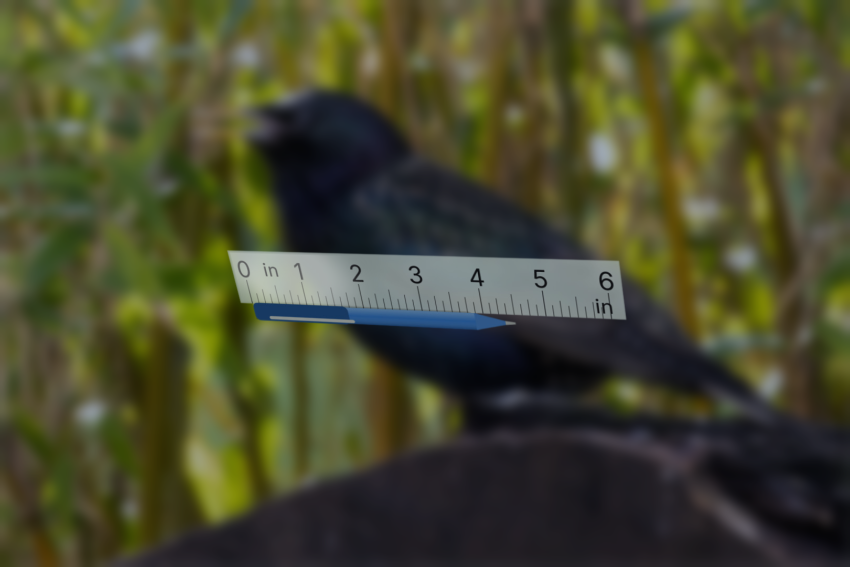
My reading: 4.5,in
